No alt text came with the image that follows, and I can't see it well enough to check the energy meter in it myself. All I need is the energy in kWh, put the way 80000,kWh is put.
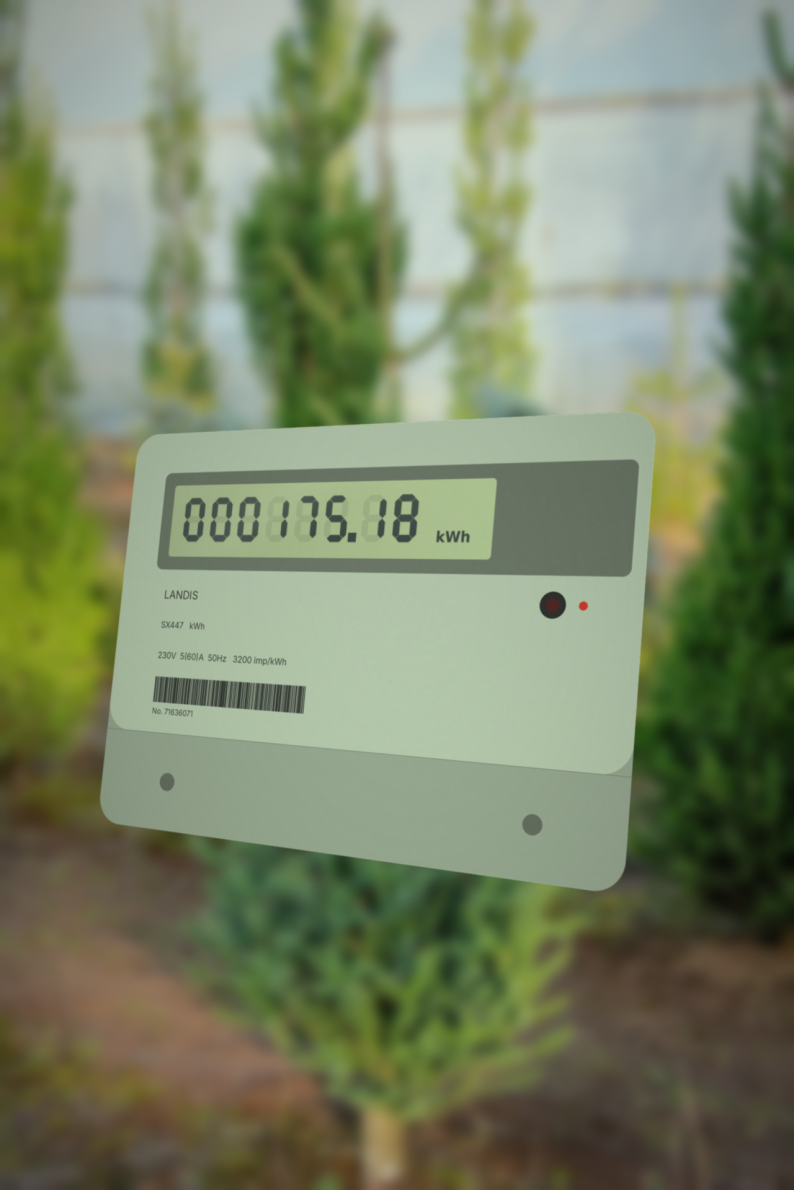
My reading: 175.18,kWh
